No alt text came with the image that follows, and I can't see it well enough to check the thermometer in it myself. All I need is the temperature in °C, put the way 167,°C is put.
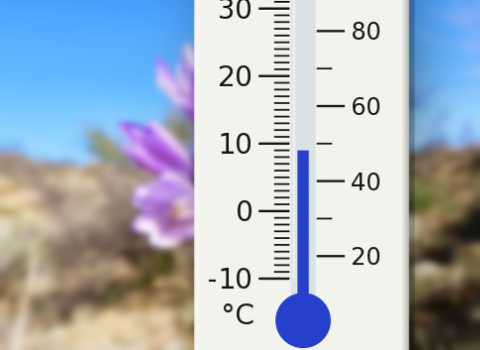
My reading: 9,°C
